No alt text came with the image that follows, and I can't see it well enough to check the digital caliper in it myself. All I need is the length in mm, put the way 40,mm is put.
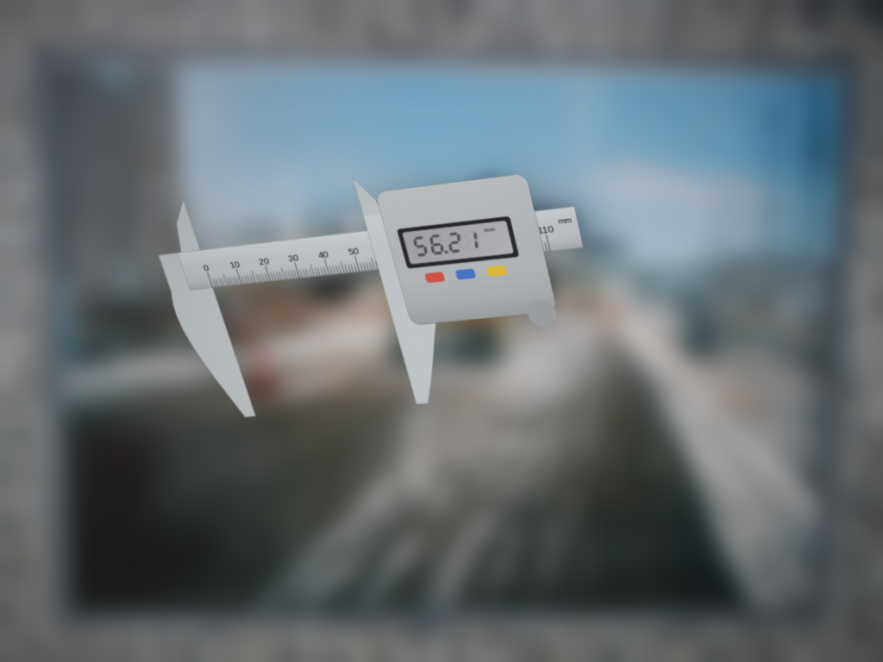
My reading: 56.21,mm
